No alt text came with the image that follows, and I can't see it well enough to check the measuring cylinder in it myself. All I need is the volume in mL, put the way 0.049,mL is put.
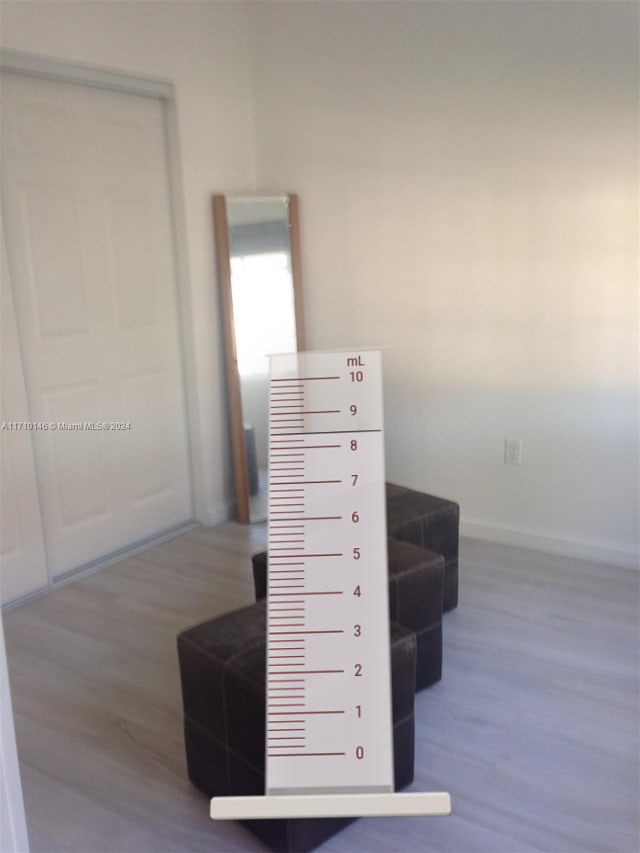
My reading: 8.4,mL
